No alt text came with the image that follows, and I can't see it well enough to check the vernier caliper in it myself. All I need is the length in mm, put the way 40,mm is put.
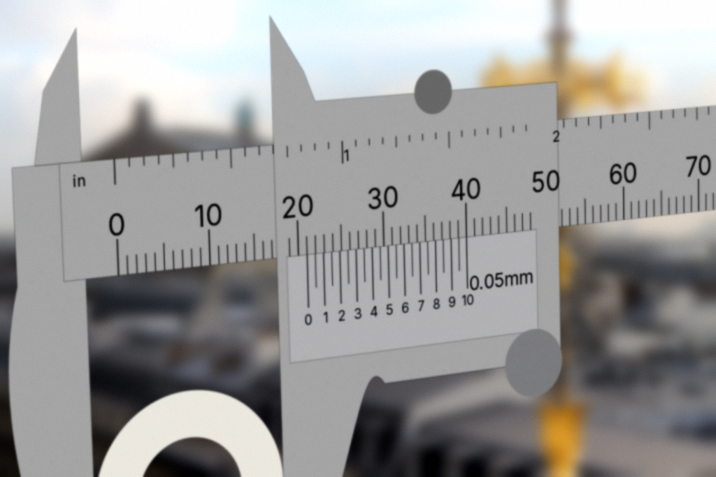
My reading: 21.0,mm
